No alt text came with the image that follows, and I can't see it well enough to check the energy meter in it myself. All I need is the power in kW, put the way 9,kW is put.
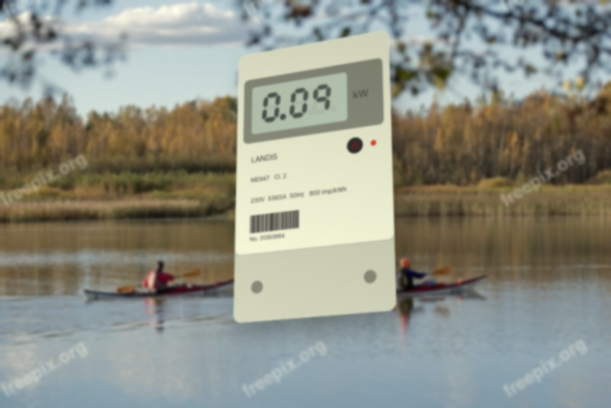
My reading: 0.09,kW
